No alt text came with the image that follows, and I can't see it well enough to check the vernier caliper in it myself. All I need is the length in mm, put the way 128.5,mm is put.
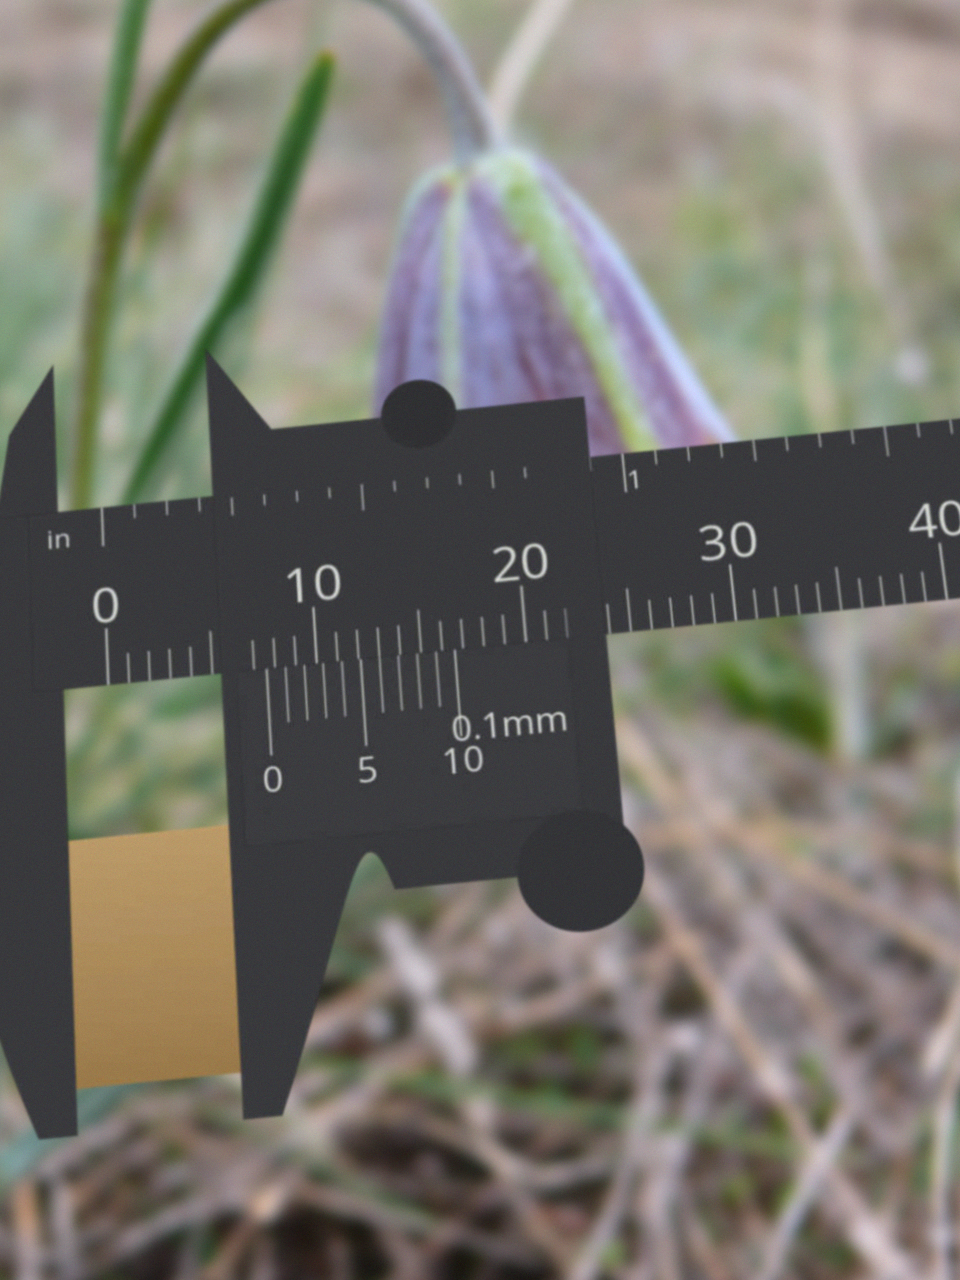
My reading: 7.6,mm
